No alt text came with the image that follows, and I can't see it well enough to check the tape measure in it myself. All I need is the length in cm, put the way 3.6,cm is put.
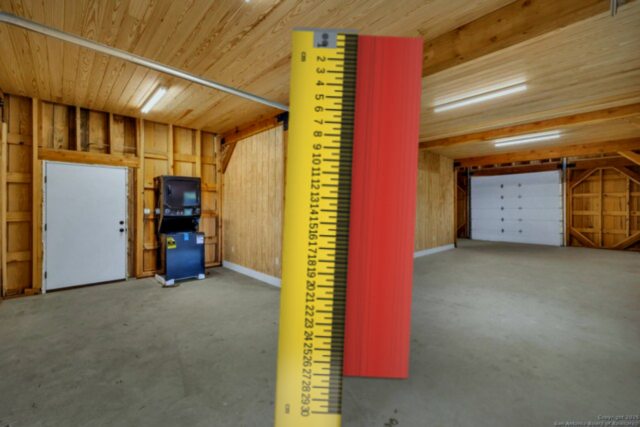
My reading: 27,cm
